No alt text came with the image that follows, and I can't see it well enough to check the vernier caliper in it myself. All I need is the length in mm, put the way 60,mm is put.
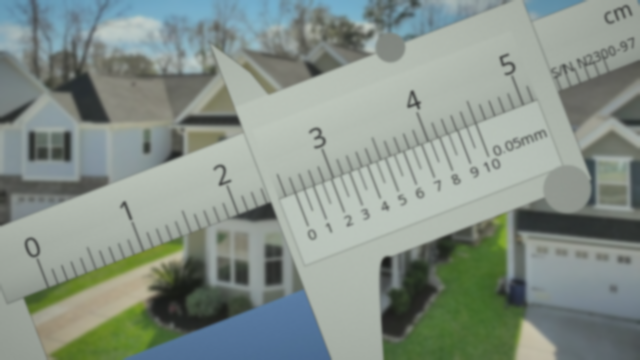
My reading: 26.0,mm
